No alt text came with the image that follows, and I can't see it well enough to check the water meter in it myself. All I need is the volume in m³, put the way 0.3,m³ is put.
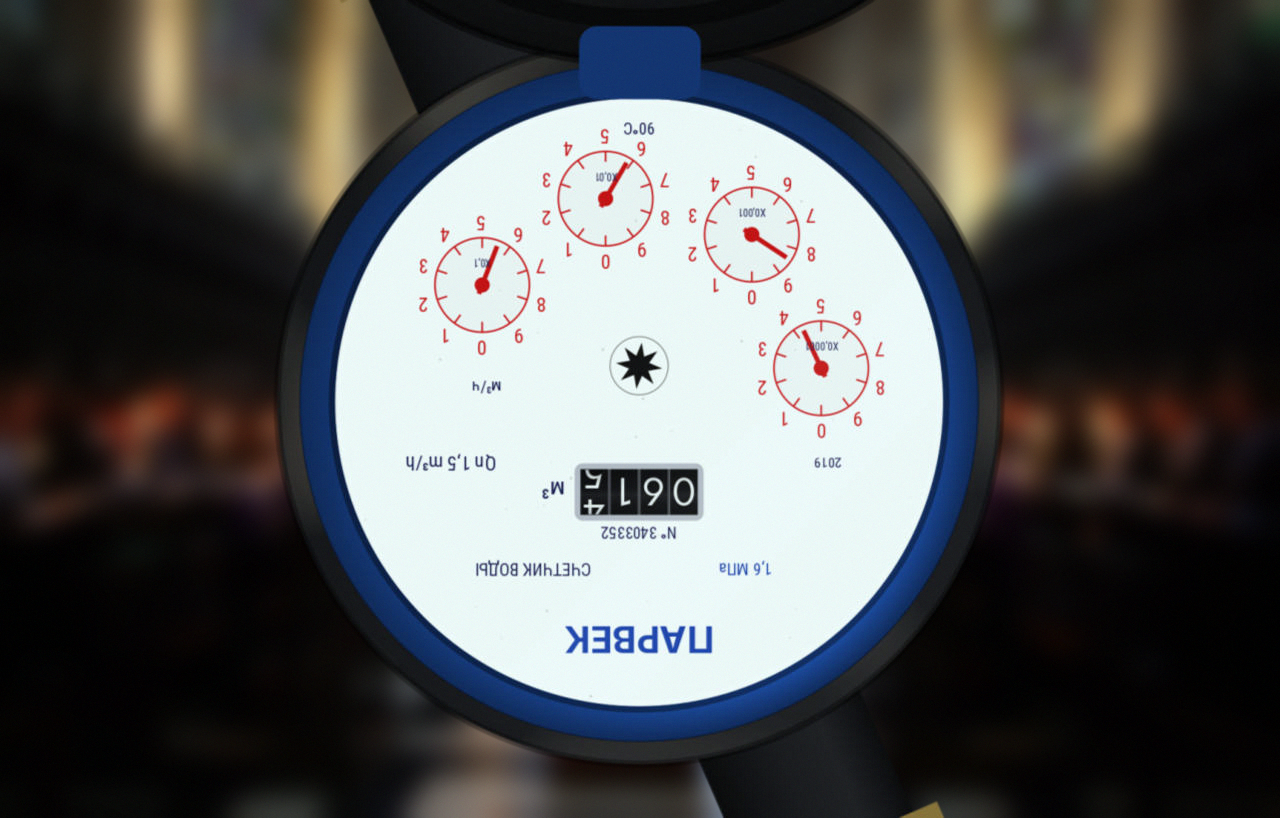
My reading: 614.5584,m³
